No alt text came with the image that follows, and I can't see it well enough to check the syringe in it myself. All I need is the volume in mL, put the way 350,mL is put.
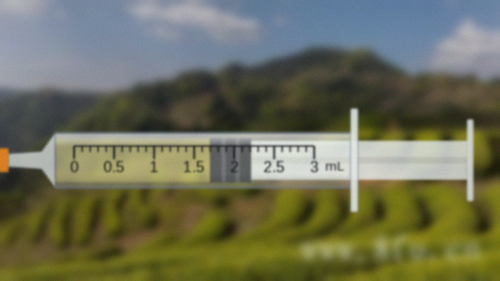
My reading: 1.7,mL
